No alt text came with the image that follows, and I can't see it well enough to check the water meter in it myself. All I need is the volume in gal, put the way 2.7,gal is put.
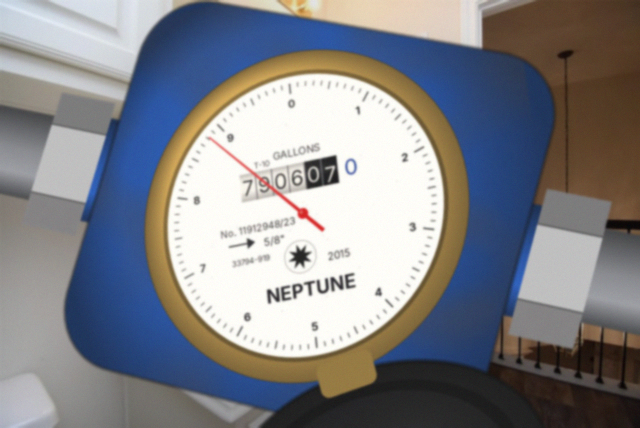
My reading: 7906068.8,gal
